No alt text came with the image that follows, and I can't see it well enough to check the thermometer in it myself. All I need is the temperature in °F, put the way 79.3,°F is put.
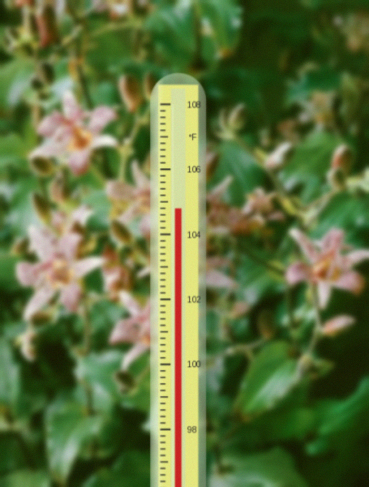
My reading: 104.8,°F
